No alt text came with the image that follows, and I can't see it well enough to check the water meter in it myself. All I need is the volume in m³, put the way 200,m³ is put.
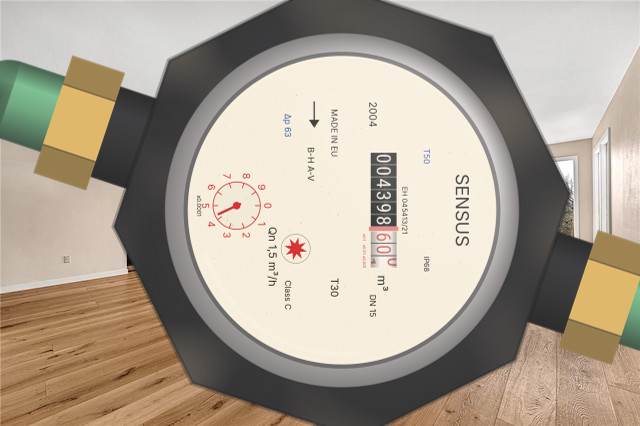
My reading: 4398.6004,m³
